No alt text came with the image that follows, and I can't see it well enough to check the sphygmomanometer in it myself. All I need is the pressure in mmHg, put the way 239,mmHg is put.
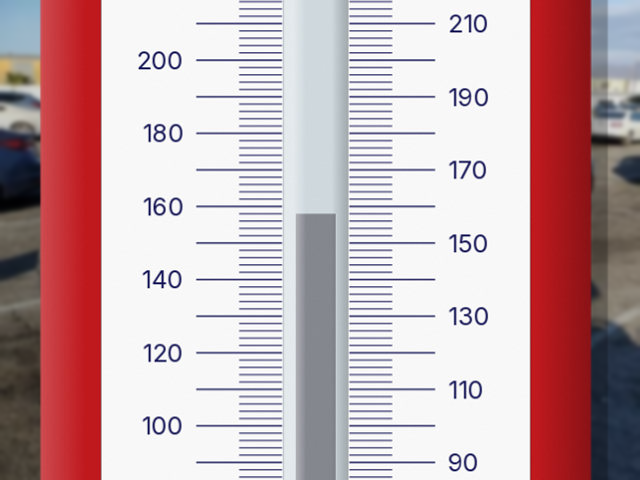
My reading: 158,mmHg
